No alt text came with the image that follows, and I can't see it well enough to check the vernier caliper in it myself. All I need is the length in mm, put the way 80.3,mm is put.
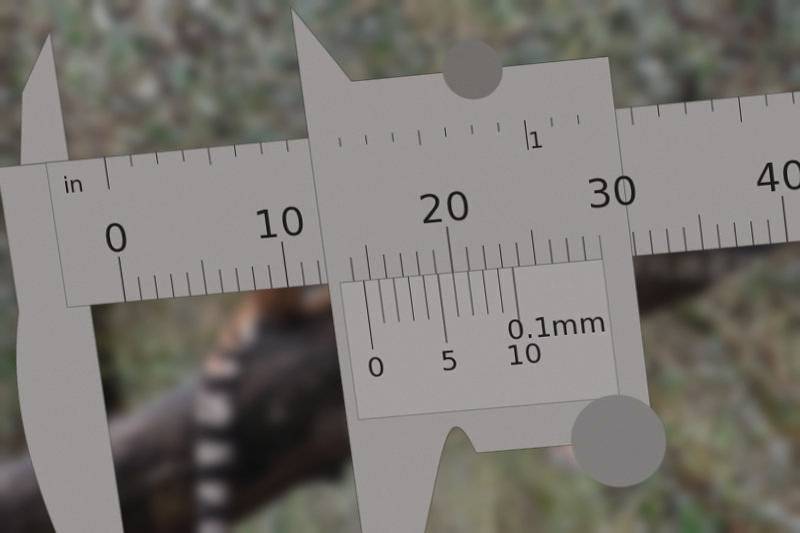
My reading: 14.6,mm
